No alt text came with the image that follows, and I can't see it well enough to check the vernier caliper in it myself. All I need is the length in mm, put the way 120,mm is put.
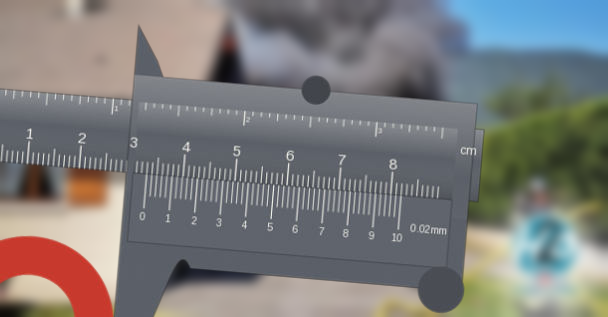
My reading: 33.0,mm
